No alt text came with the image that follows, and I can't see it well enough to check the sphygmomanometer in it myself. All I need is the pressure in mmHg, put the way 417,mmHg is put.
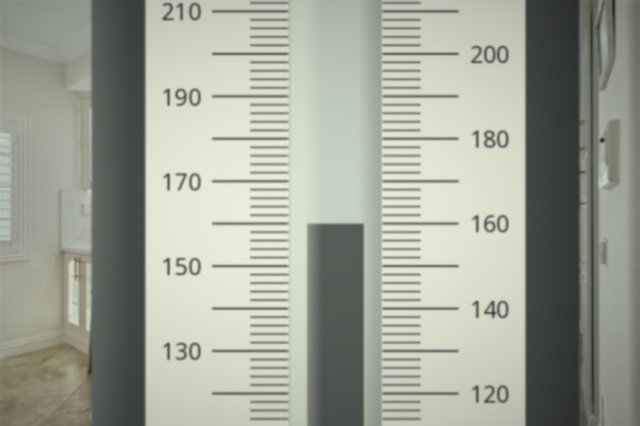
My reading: 160,mmHg
